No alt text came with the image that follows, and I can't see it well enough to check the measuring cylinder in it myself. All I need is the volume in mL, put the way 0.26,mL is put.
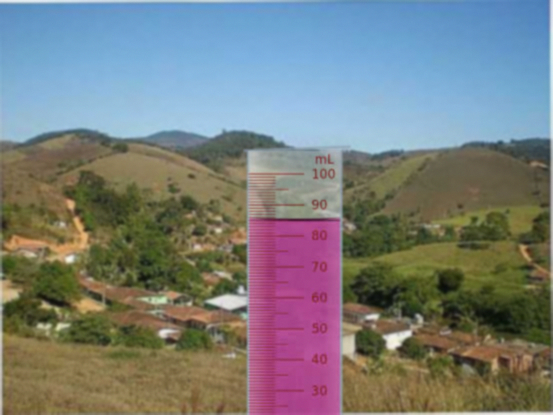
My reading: 85,mL
